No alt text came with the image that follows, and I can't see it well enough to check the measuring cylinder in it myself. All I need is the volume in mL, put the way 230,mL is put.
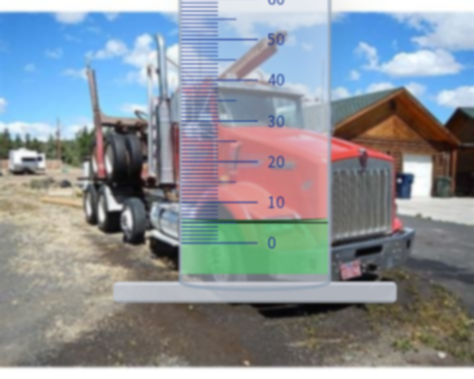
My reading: 5,mL
